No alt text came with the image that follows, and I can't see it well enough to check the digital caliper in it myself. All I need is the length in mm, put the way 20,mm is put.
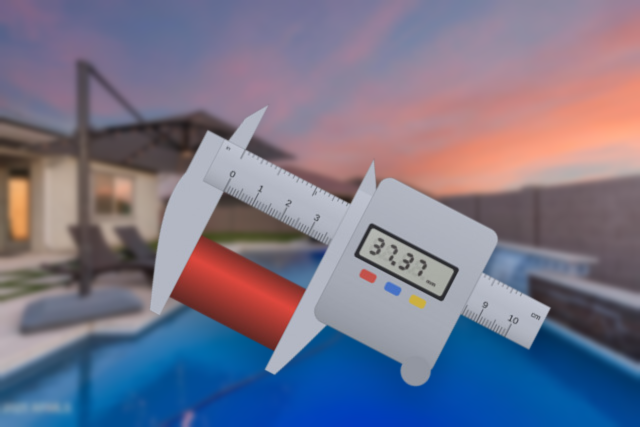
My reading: 37.37,mm
